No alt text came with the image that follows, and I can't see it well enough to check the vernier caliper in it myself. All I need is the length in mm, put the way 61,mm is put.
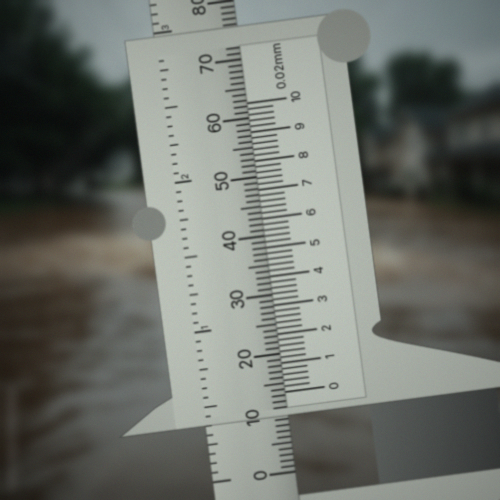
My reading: 13.5,mm
